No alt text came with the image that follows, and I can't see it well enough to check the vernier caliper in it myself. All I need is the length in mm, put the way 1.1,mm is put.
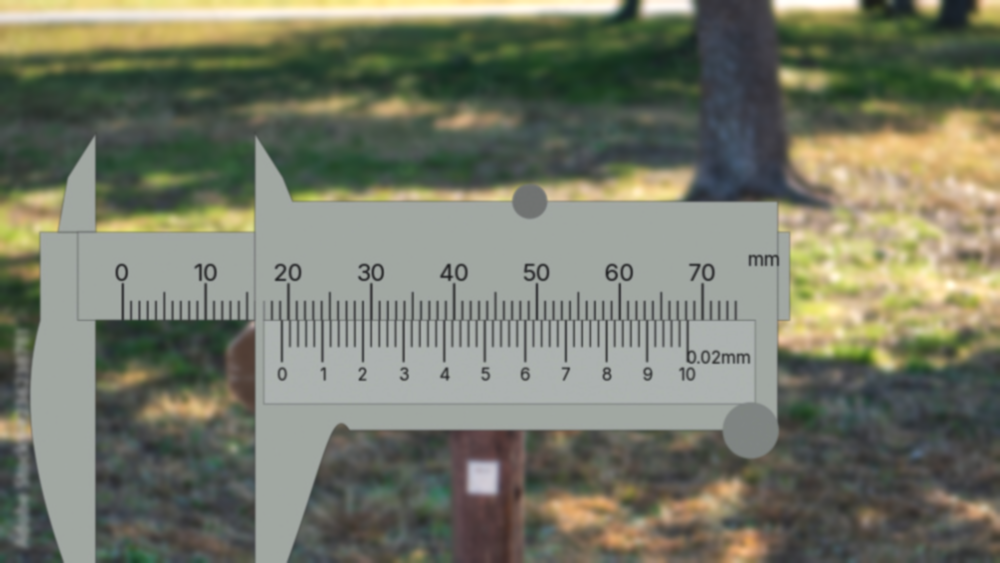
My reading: 19.2,mm
